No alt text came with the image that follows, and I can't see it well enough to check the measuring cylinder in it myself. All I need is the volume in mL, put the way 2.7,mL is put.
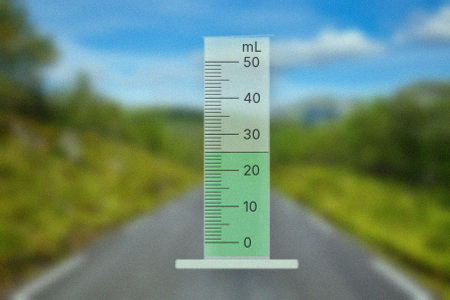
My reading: 25,mL
